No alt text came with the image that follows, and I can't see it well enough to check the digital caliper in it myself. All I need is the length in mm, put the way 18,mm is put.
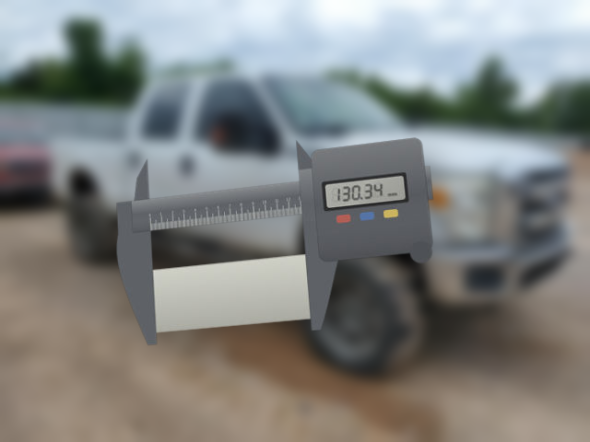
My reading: 130.34,mm
